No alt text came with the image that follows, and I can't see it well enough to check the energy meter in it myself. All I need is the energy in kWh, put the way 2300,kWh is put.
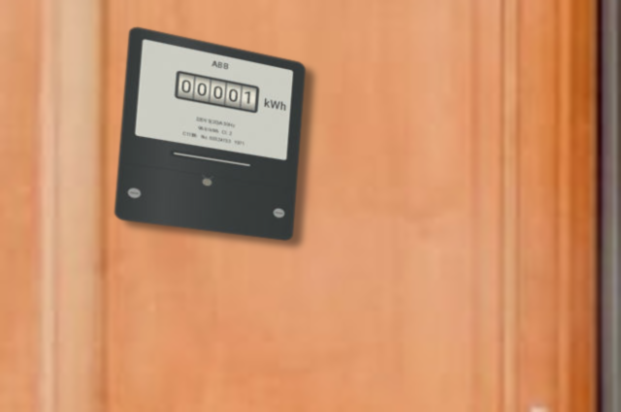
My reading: 1,kWh
